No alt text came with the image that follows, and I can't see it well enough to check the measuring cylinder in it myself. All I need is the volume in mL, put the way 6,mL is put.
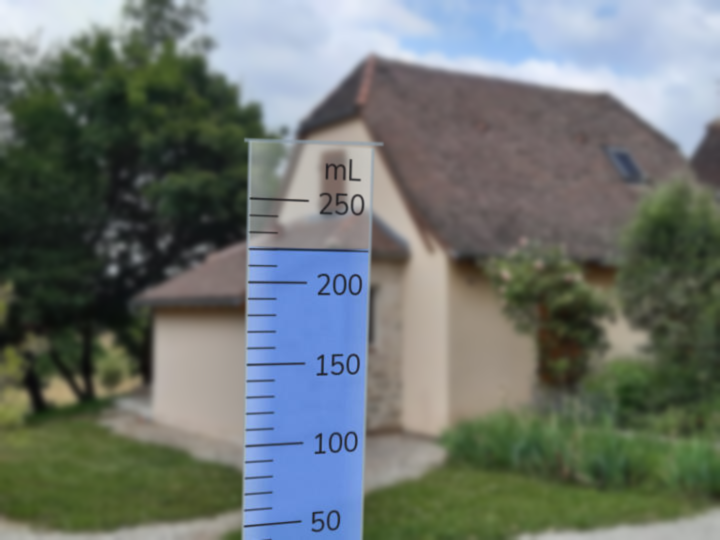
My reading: 220,mL
